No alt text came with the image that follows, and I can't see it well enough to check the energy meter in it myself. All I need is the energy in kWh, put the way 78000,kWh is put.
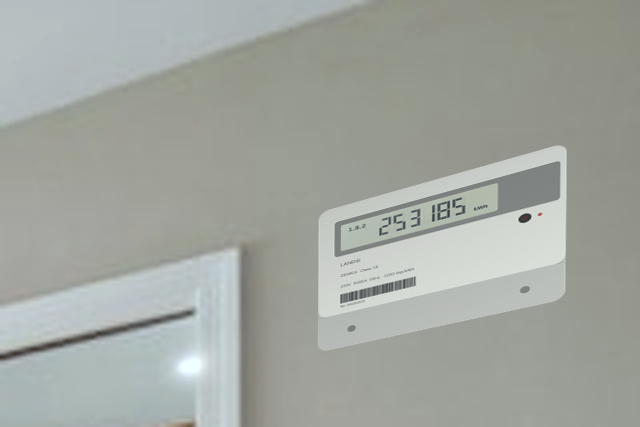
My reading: 253185,kWh
